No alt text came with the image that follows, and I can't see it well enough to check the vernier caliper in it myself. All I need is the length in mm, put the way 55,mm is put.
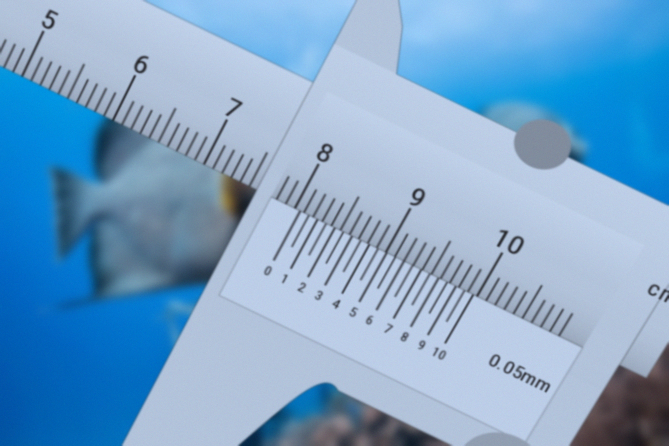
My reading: 80.6,mm
